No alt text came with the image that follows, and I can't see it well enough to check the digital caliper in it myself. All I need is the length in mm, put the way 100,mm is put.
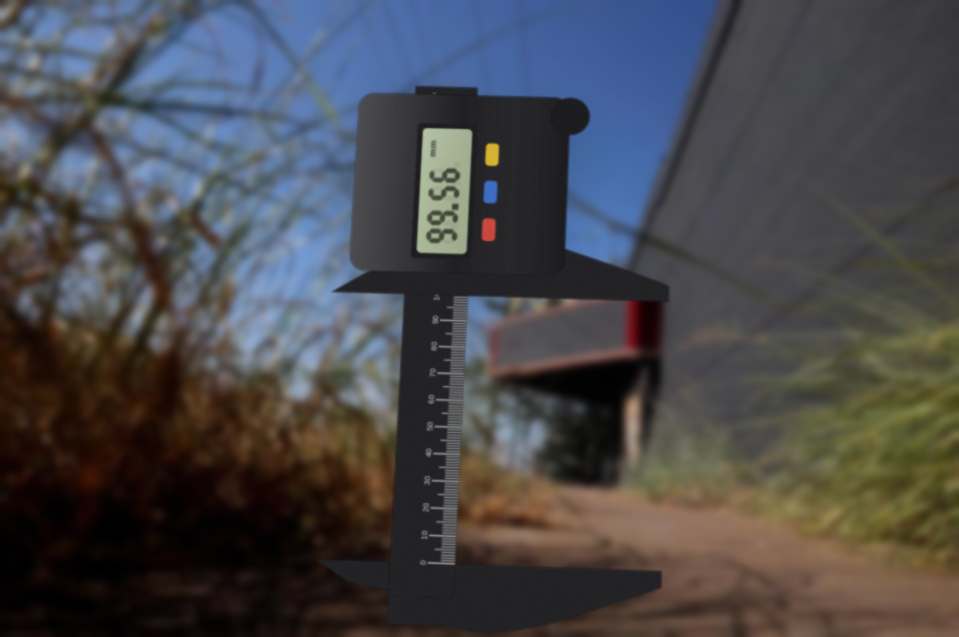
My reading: 99.56,mm
